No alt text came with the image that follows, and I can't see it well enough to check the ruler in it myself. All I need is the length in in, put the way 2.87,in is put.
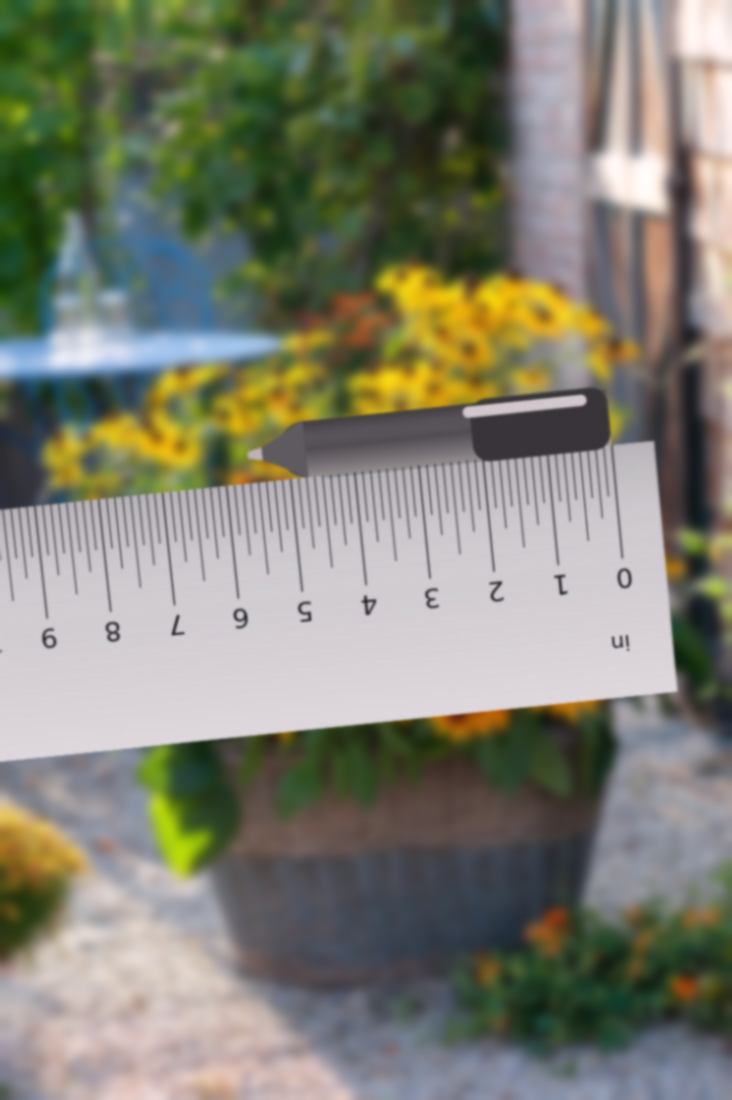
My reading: 5.625,in
